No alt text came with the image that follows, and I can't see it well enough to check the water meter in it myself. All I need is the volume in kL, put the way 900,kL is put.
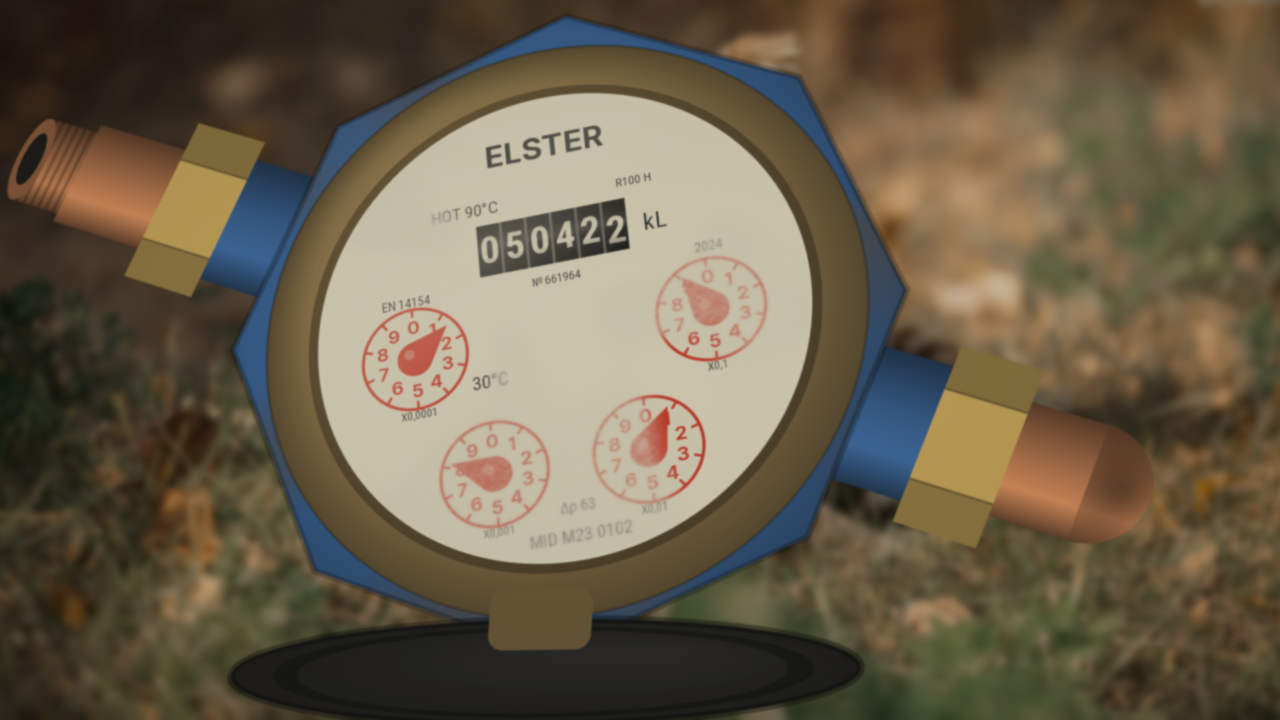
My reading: 50421.9081,kL
